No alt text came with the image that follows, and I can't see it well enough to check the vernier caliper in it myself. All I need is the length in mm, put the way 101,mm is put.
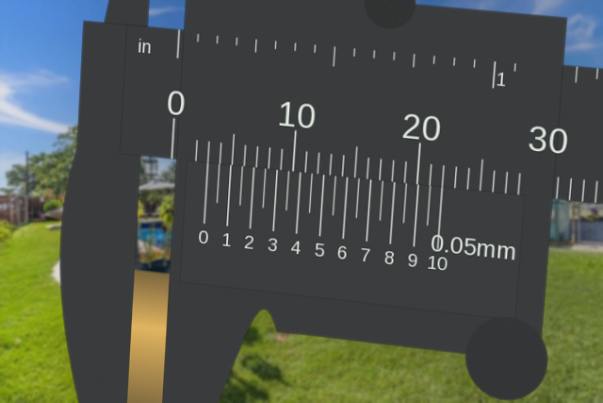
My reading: 3.0,mm
